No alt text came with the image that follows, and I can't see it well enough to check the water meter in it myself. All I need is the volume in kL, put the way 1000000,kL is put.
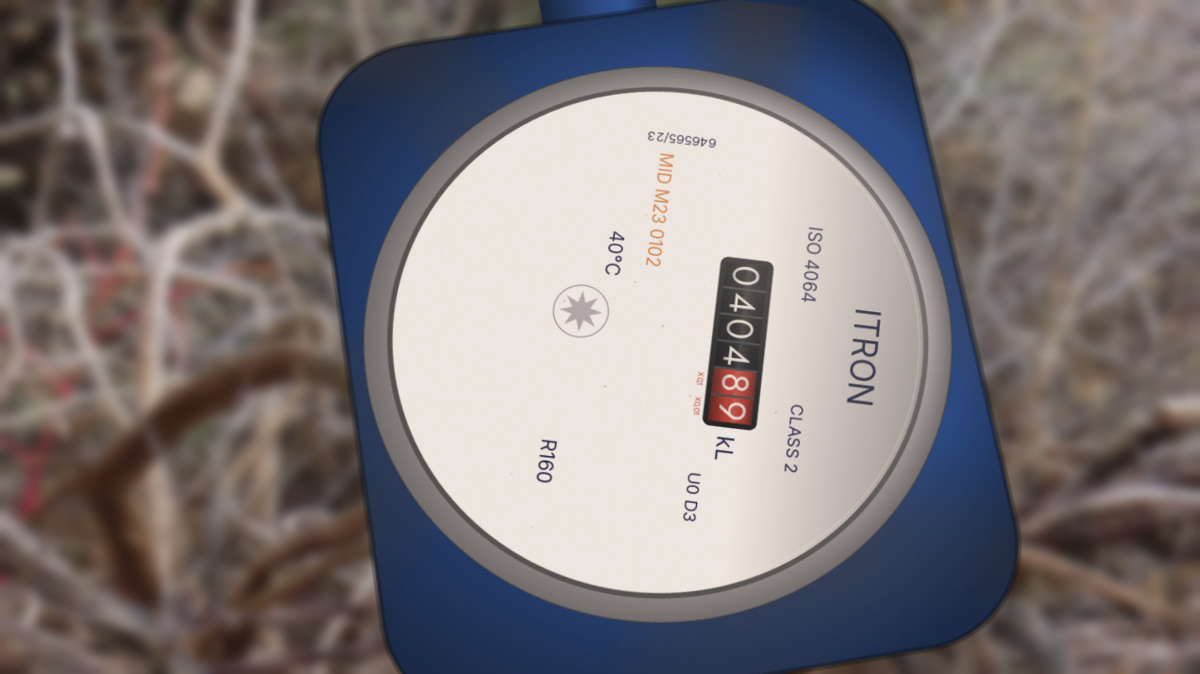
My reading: 404.89,kL
